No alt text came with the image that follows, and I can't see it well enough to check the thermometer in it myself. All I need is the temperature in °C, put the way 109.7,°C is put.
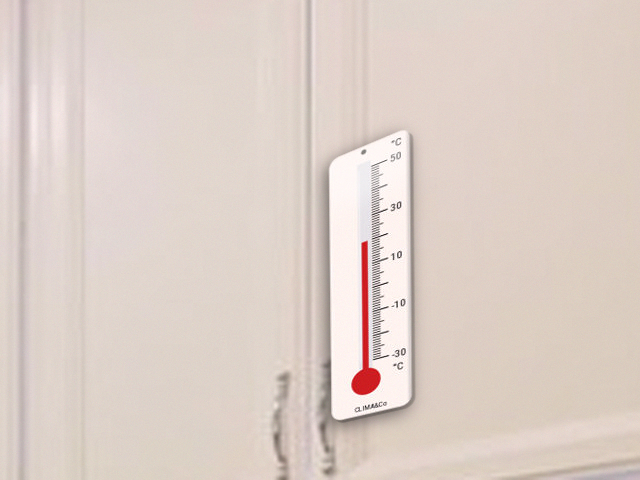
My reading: 20,°C
